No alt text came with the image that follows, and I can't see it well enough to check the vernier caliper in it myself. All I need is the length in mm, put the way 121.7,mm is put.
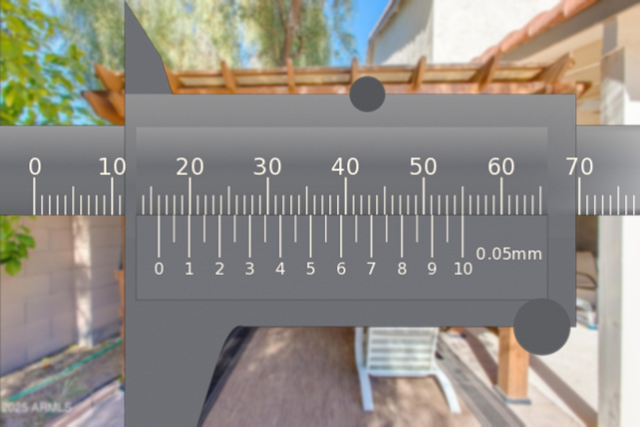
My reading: 16.0,mm
